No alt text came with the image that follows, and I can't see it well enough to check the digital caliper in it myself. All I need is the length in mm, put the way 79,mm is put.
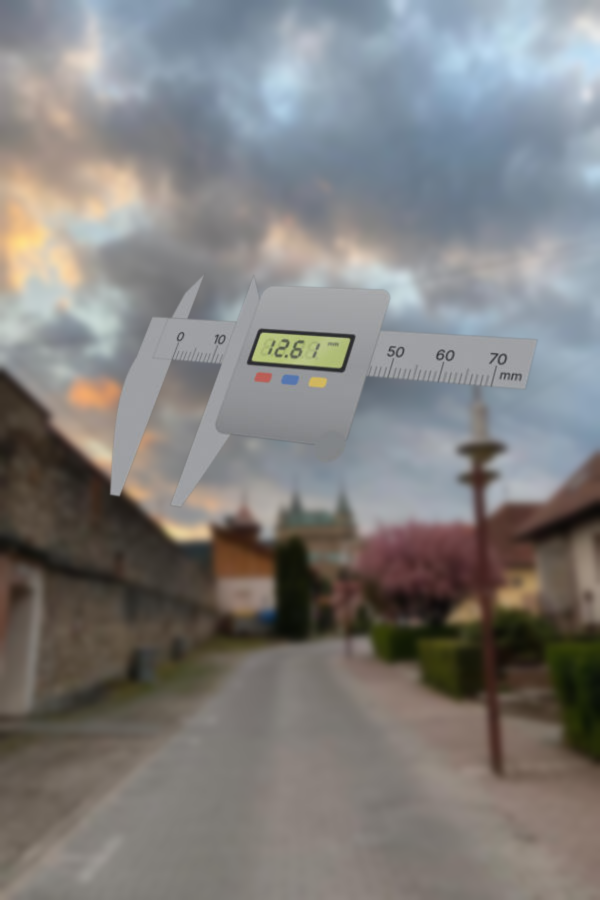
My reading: 12.61,mm
